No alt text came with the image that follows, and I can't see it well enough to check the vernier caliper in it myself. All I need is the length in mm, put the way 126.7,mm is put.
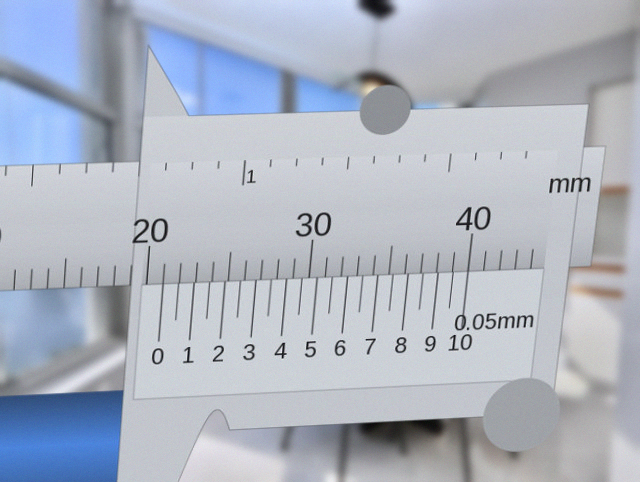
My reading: 21.0,mm
